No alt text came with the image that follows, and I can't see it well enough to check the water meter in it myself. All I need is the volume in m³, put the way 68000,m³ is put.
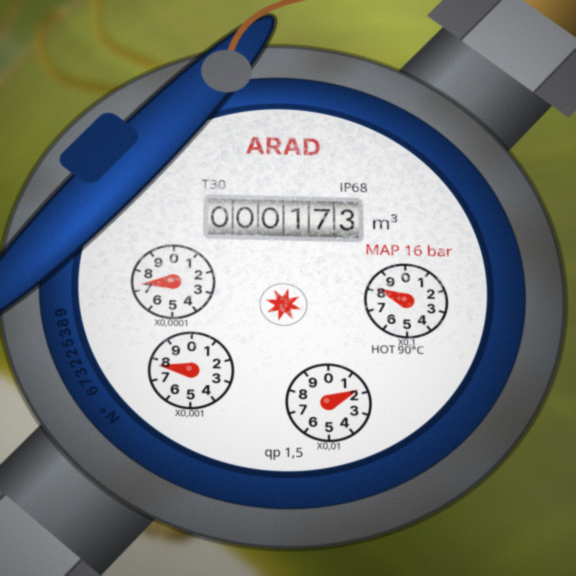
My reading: 173.8177,m³
